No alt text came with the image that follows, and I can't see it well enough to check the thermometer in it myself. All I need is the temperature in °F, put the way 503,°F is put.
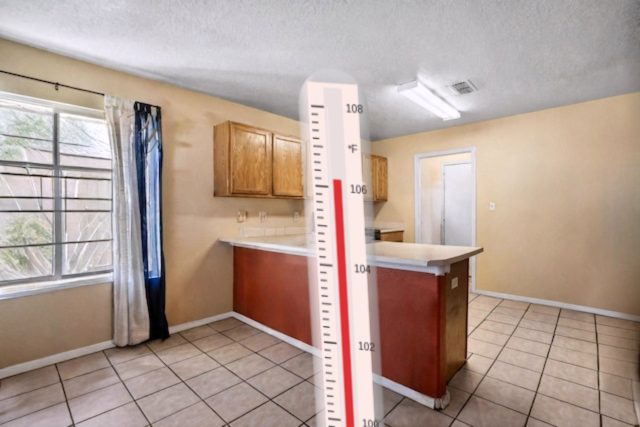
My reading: 106.2,°F
